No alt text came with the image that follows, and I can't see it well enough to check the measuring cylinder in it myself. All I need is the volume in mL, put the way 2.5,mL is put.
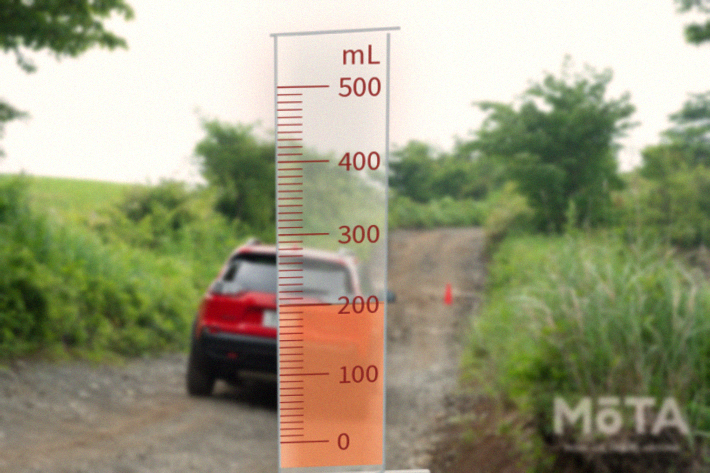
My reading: 200,mL
